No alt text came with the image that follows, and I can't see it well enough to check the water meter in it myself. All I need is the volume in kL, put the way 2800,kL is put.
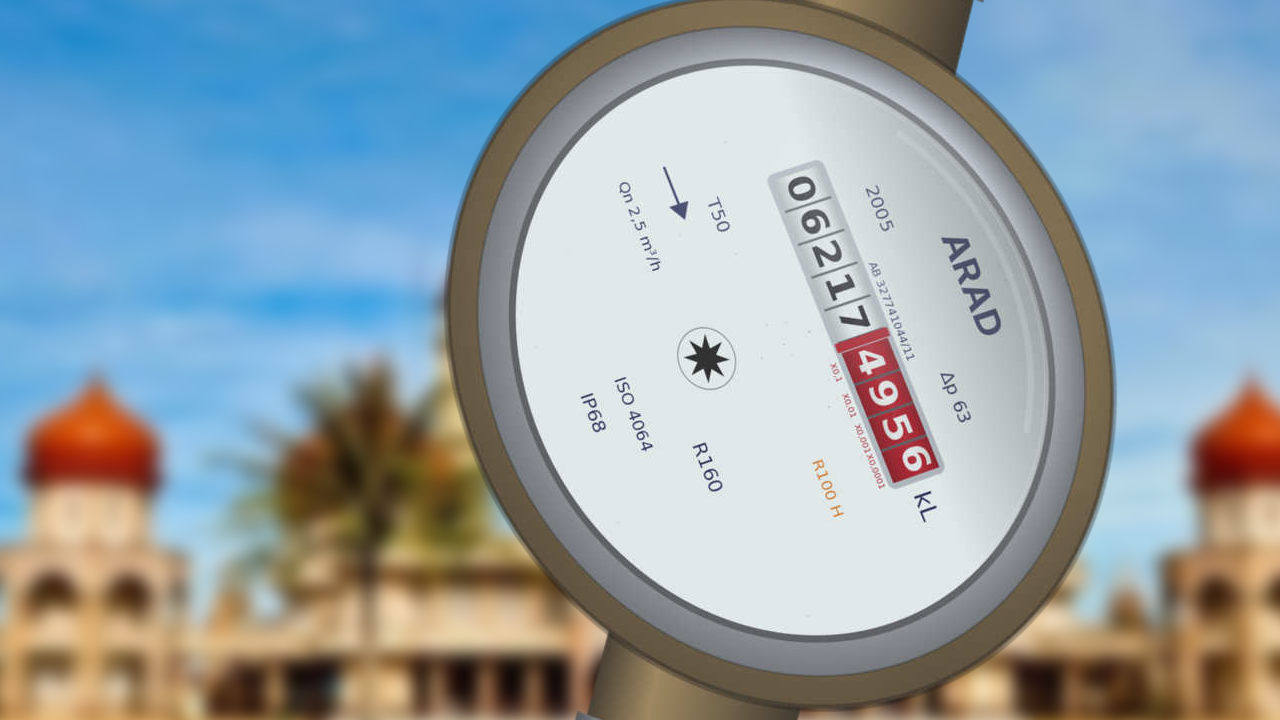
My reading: 6217.4956,kL
